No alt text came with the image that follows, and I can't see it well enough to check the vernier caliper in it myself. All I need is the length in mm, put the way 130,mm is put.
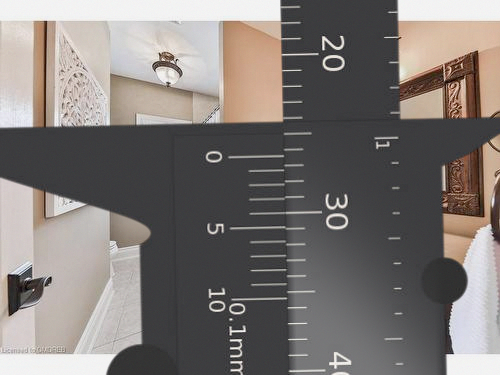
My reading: 26.4,mm
